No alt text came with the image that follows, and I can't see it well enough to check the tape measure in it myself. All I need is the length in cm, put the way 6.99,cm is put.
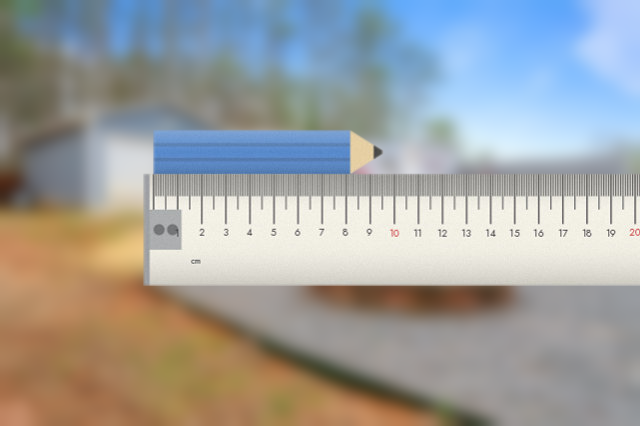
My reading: 9.5,cm
